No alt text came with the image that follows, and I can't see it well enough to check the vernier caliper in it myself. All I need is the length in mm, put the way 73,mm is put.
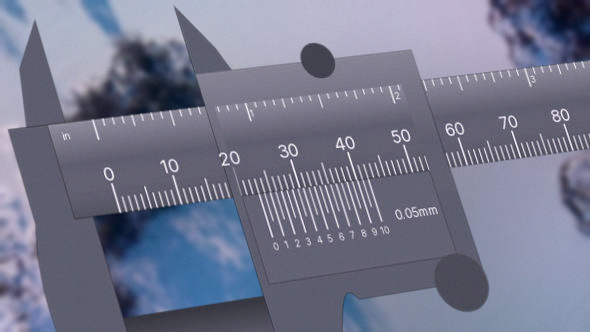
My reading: 23.0,mm
